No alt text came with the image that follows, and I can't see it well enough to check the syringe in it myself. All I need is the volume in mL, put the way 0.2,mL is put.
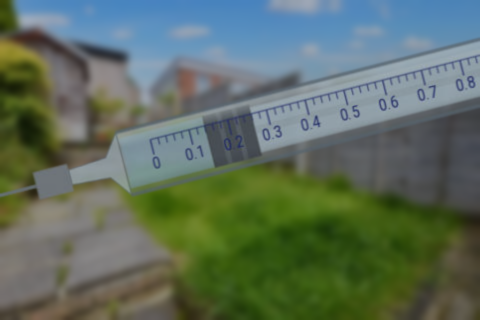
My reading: 0.14,mL
